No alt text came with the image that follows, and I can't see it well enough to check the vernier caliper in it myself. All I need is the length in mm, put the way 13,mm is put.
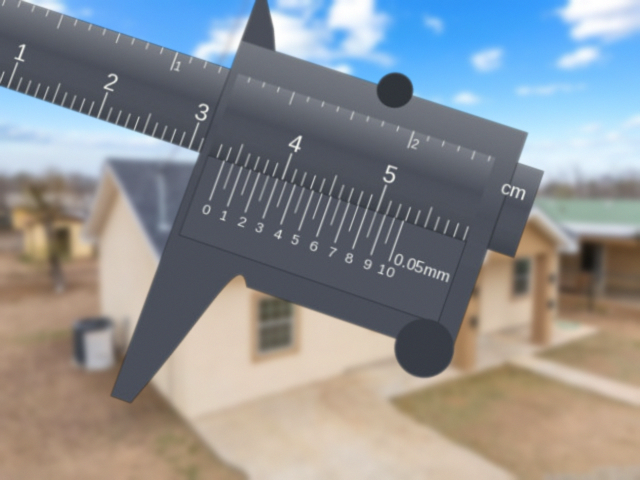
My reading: 33.8,mm
